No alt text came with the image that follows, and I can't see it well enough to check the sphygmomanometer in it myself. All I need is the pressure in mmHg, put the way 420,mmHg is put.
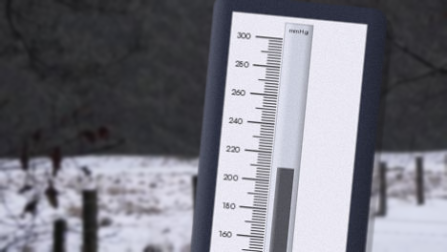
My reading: 210,mmHg
